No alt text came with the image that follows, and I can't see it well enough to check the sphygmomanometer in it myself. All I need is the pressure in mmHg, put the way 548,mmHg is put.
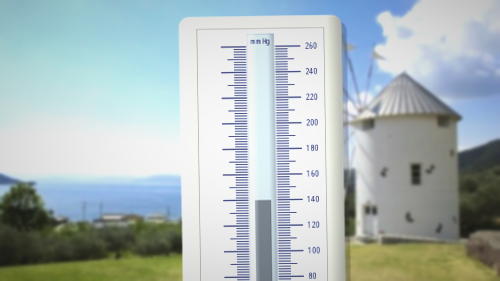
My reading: 140,mmHg
